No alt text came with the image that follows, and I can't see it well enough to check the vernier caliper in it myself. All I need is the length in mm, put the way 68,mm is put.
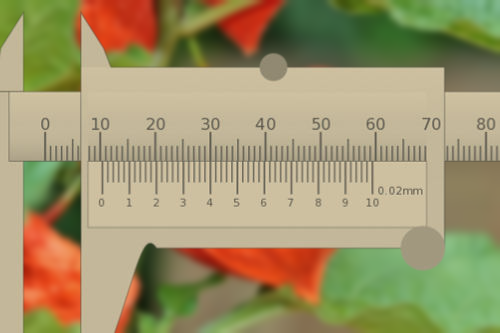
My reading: 10.4,mm
